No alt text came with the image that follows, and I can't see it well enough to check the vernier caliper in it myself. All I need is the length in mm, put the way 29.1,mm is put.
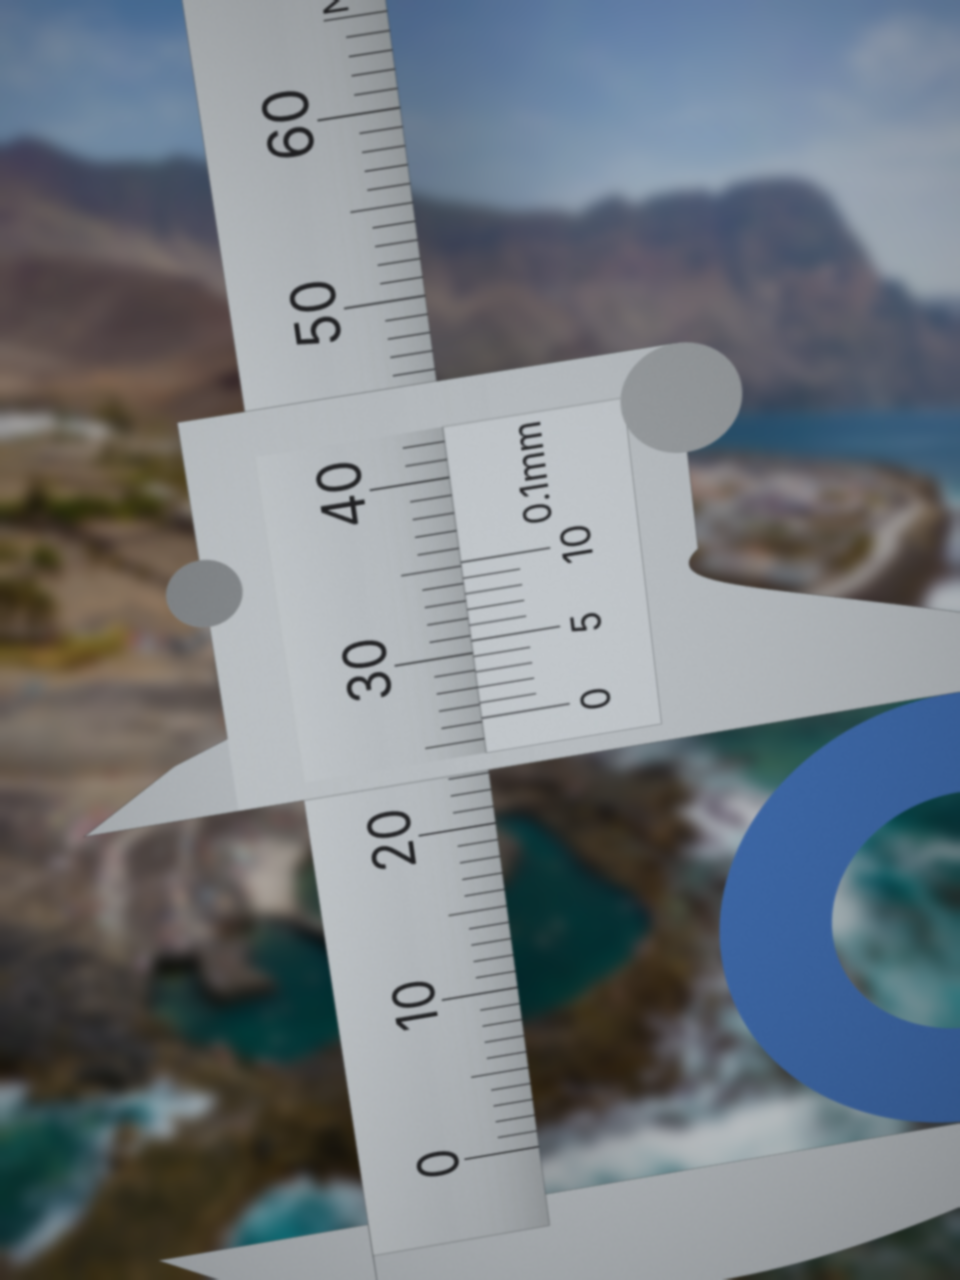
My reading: 26.2,mm
